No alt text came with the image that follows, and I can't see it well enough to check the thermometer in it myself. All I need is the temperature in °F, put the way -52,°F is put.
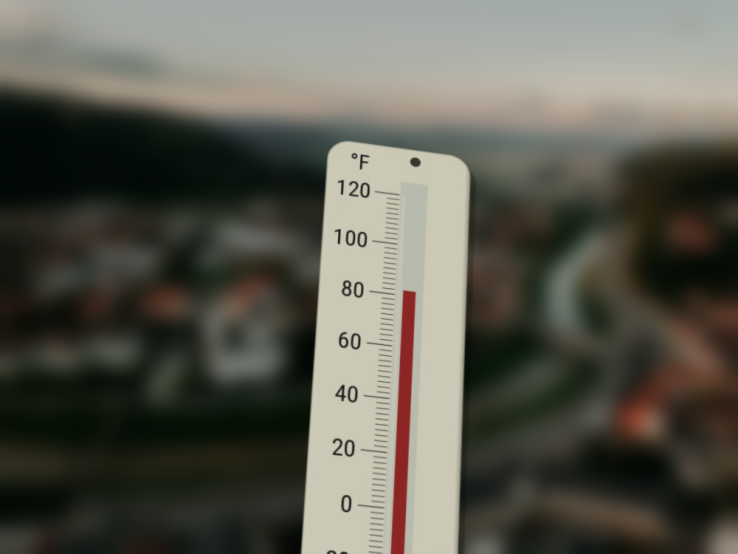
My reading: 82,°F
